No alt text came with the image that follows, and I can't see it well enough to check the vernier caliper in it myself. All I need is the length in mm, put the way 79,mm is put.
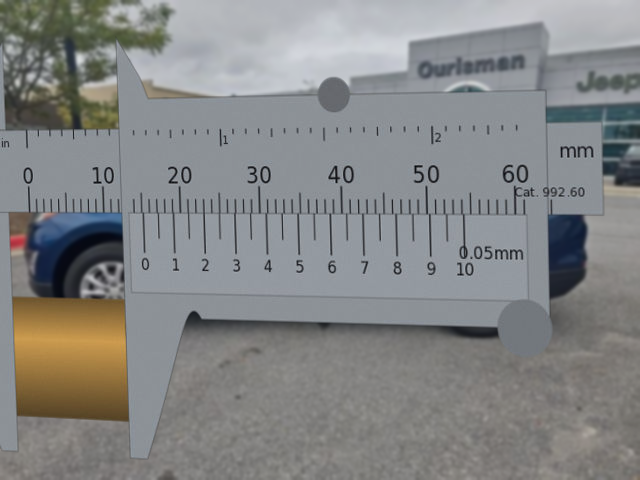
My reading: 15.2,mm
